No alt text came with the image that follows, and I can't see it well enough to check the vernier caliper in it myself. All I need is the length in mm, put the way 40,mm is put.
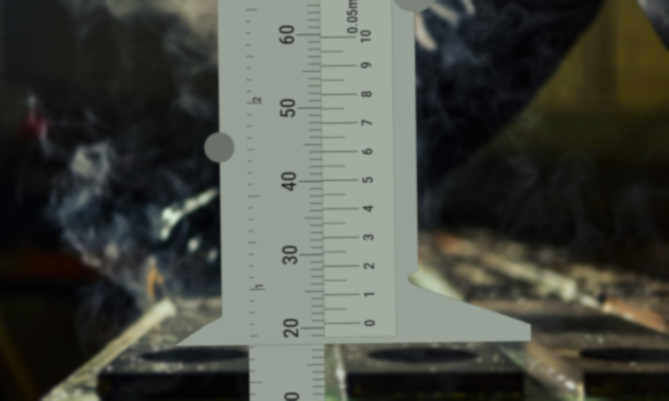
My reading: 20.6,mm
